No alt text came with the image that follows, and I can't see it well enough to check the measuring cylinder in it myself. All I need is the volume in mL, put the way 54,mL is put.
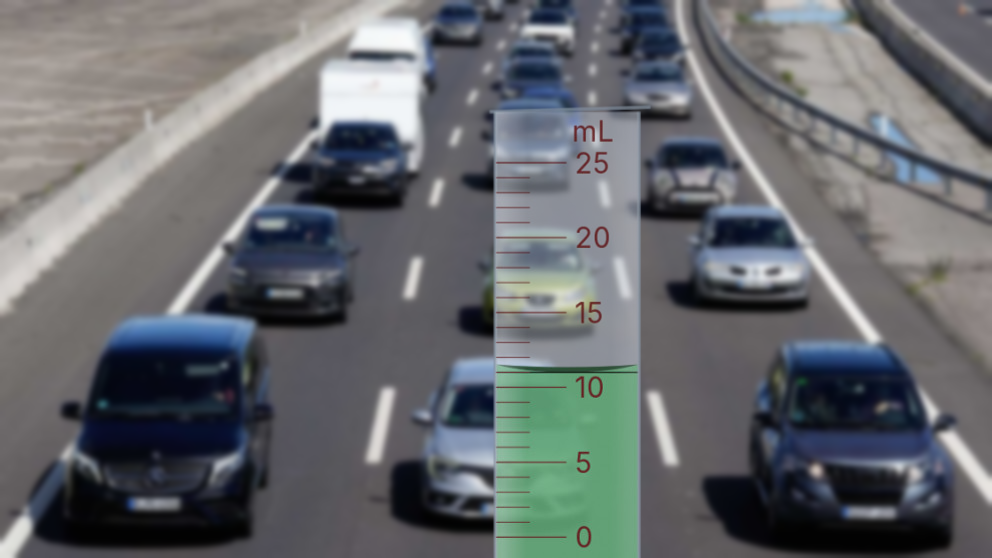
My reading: 11,mL
